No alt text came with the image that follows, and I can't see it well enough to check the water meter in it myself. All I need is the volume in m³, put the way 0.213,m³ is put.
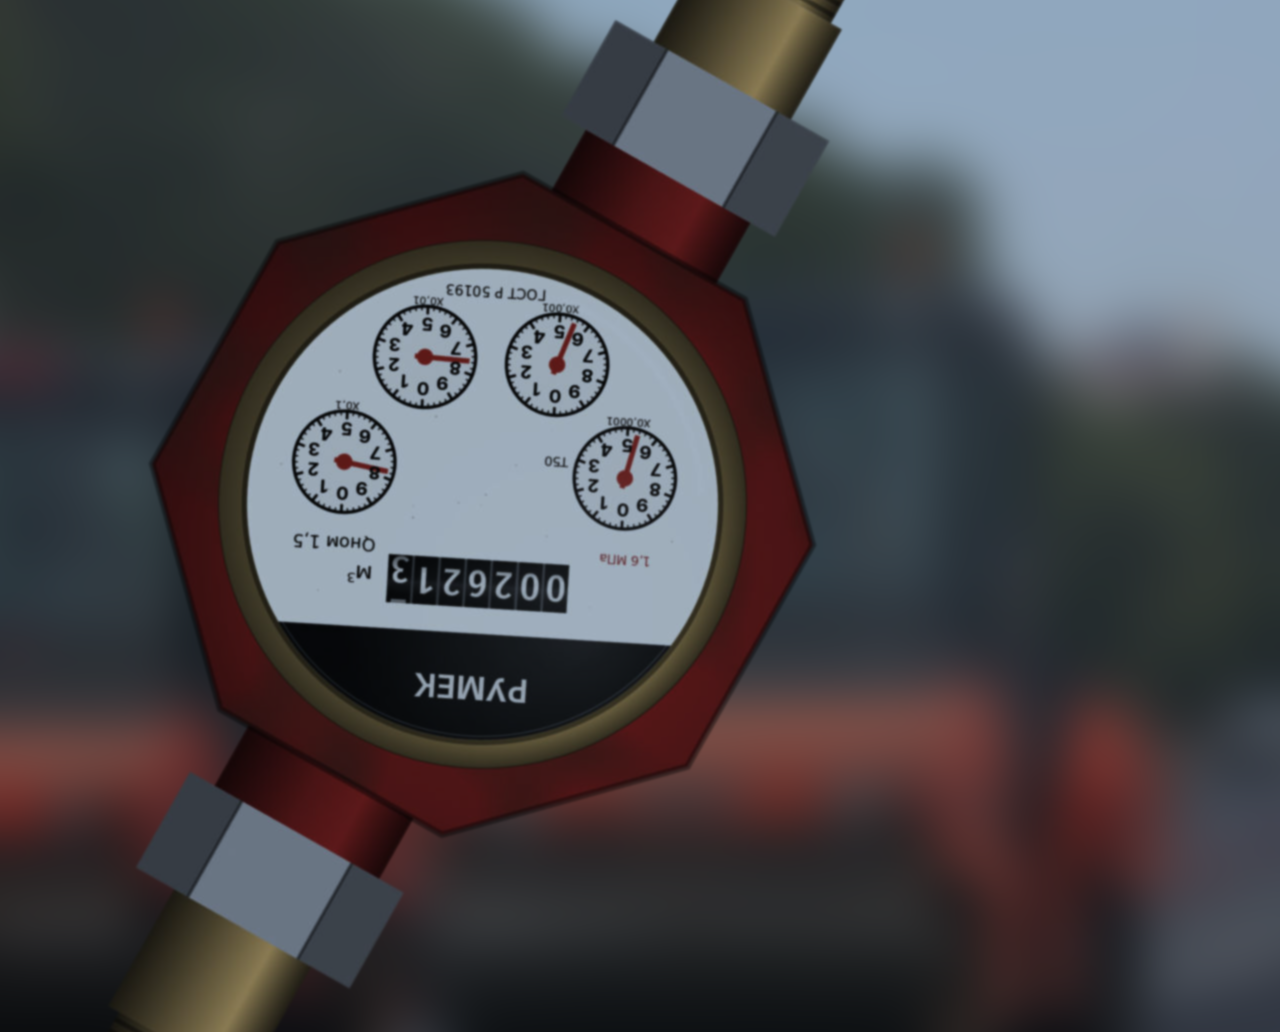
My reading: 26212.7755,m³
